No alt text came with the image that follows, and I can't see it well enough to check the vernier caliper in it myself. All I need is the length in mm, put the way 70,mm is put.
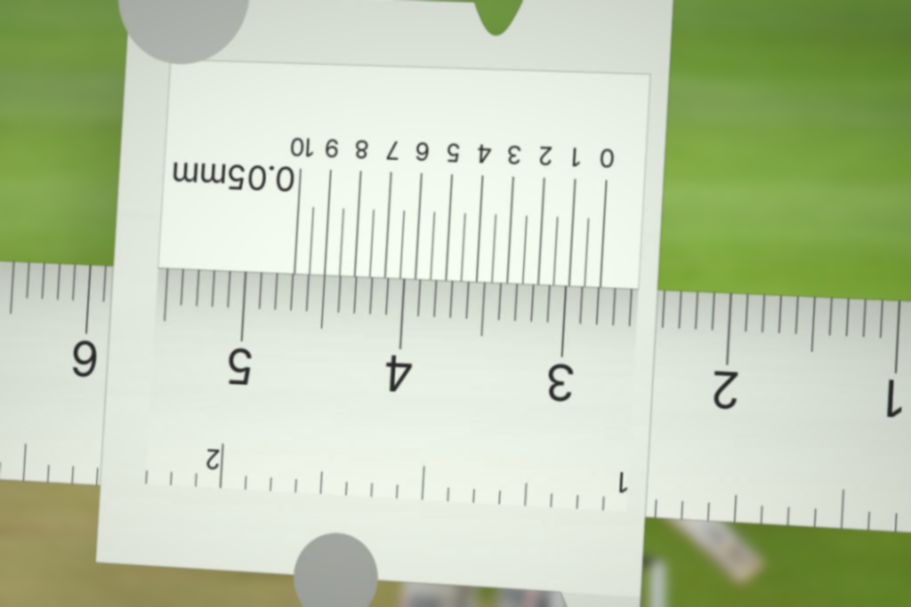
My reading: 27.9,mm
